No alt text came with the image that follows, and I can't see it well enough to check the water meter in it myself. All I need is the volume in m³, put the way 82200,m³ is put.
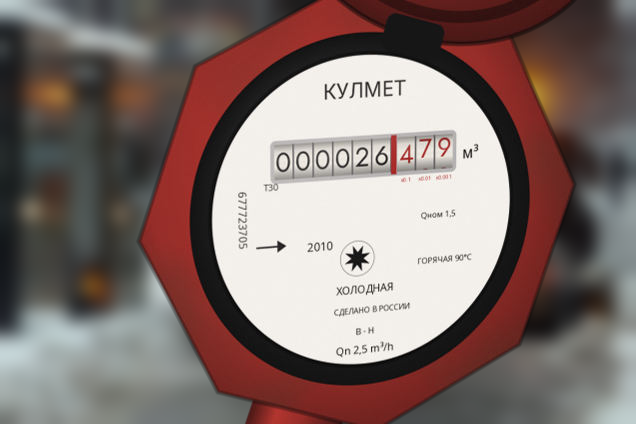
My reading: 26.479,m³
